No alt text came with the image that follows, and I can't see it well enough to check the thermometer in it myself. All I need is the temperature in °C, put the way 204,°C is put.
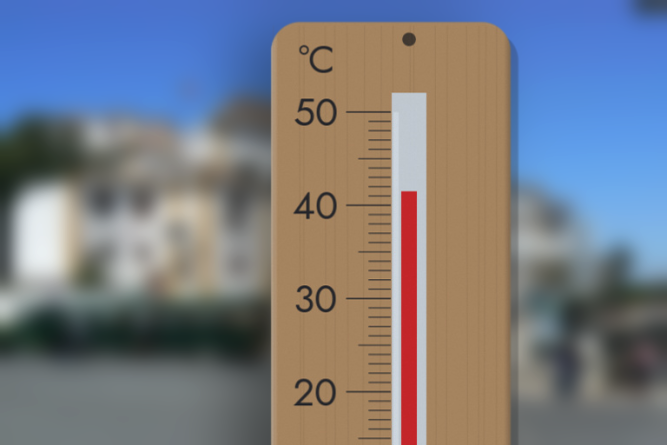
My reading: 41.5,°C
